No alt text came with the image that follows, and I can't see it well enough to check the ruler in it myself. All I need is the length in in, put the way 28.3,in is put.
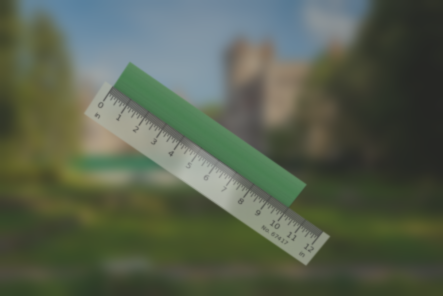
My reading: 10,in
